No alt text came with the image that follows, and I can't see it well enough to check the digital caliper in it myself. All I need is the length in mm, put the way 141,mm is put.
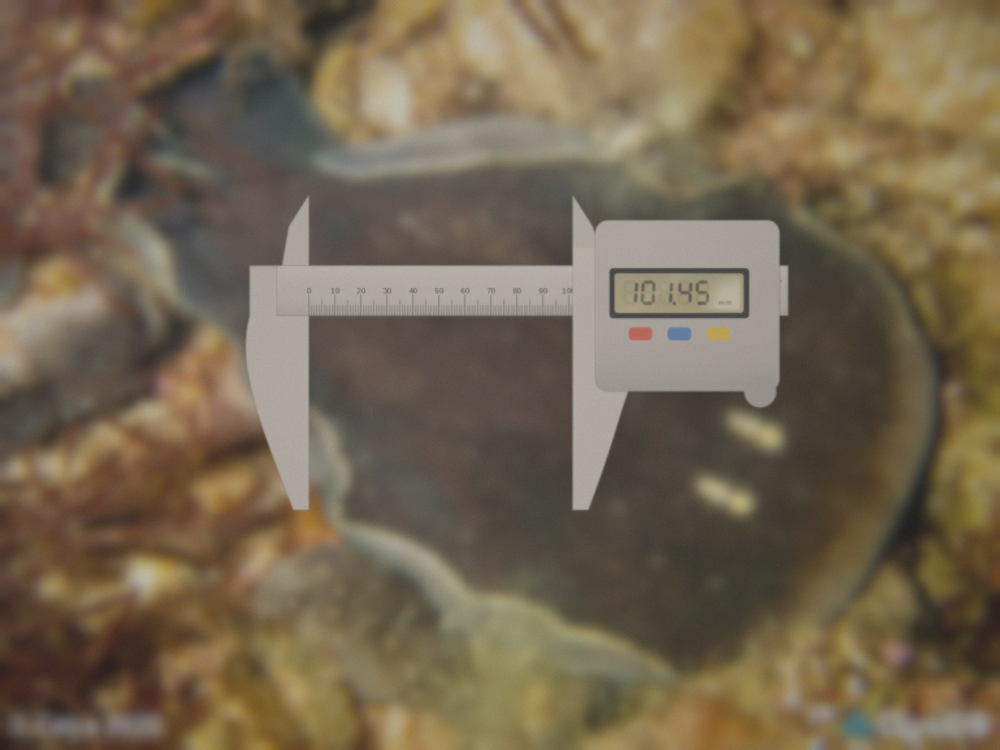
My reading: 101.45,mm
